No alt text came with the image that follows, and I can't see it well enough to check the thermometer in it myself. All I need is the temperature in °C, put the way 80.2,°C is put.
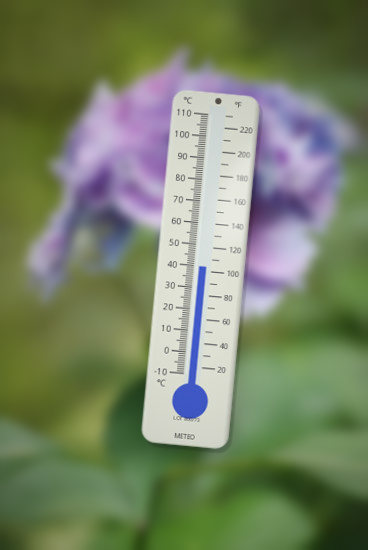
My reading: 40,°C
